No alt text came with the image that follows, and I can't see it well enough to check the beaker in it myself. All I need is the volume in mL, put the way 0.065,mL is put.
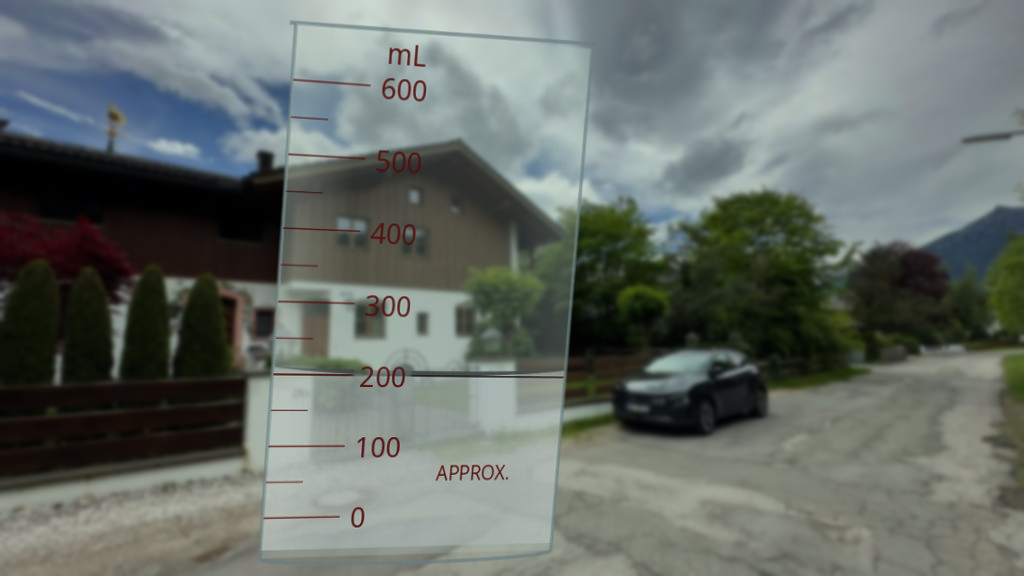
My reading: 200,mL
